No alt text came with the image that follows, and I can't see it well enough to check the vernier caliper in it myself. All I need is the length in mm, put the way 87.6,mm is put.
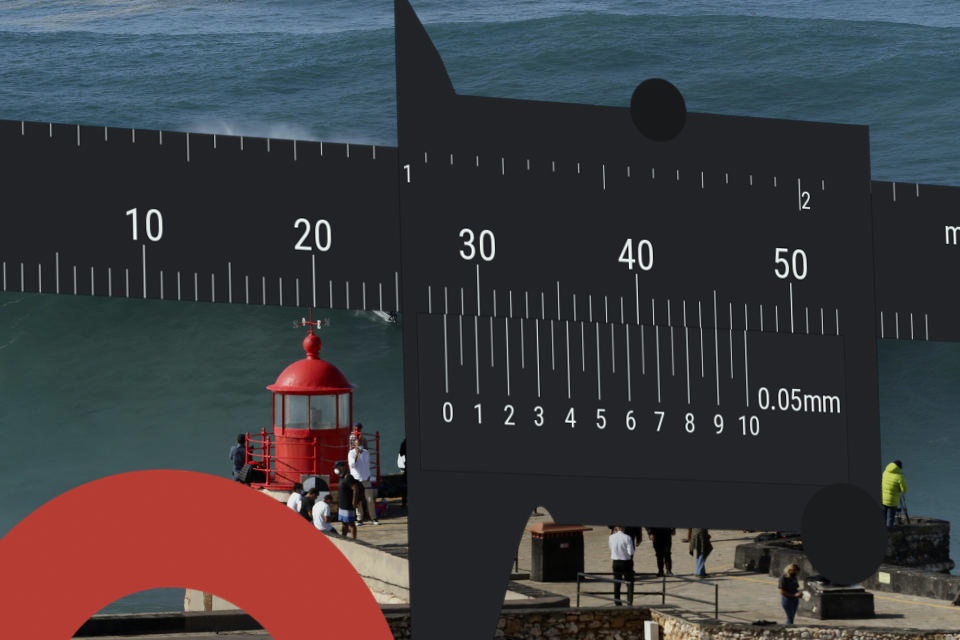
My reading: 27.9,mm
